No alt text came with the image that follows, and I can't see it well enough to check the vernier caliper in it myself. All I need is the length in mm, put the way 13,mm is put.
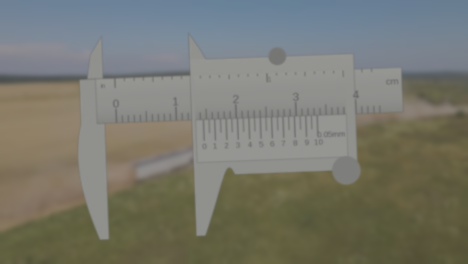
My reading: 14.5,mm
